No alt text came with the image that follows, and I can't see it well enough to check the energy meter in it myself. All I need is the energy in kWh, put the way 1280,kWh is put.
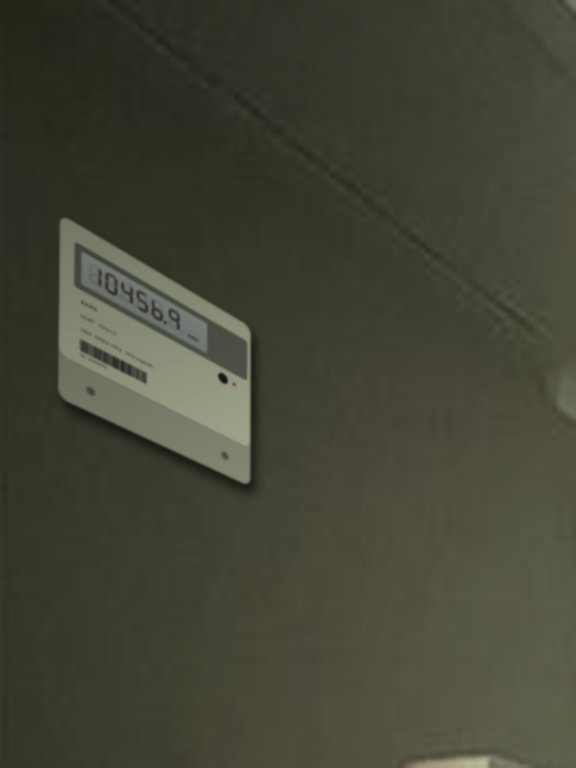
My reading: 10456.9,kWh
